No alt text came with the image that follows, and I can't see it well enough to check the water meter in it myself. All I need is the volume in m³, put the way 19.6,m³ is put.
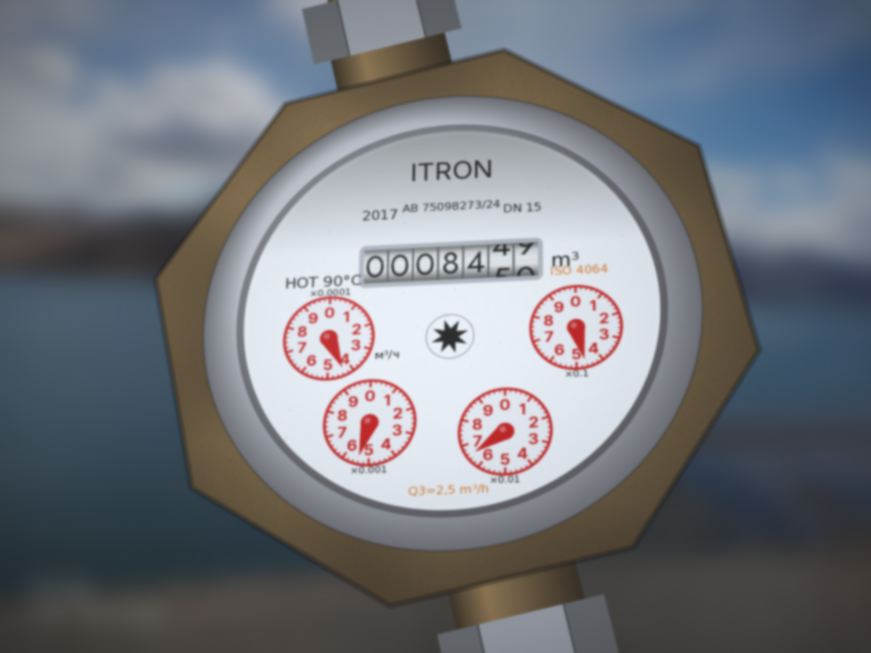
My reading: 8449.4654,m³
